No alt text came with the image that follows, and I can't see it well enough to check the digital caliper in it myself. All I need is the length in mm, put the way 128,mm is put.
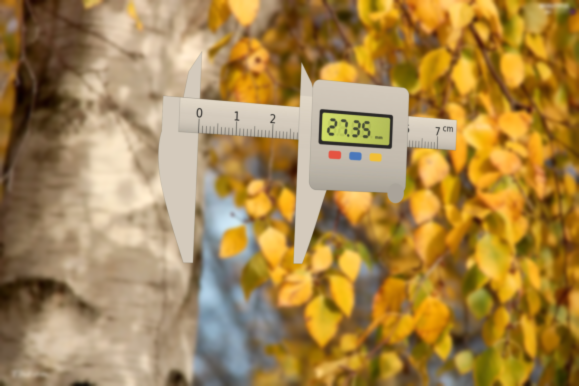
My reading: 27.35,mm
